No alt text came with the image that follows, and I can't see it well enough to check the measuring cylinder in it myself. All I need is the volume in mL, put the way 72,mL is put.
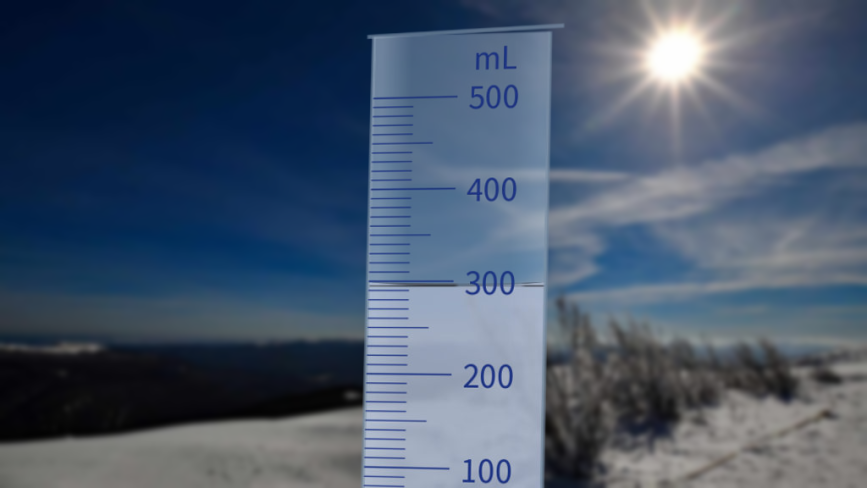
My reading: 295,mL
